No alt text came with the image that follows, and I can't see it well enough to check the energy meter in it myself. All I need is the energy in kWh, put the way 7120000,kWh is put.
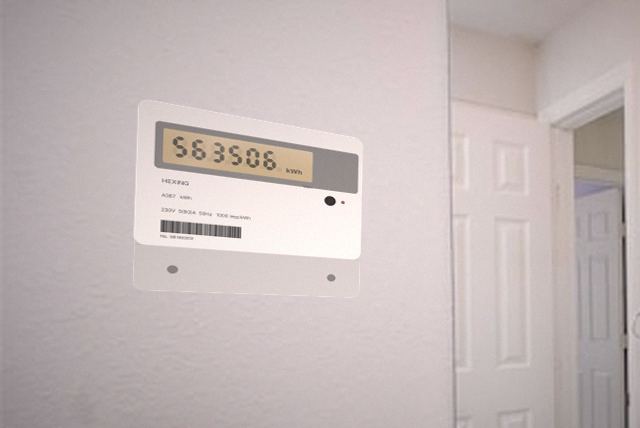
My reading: 563506,kWh
